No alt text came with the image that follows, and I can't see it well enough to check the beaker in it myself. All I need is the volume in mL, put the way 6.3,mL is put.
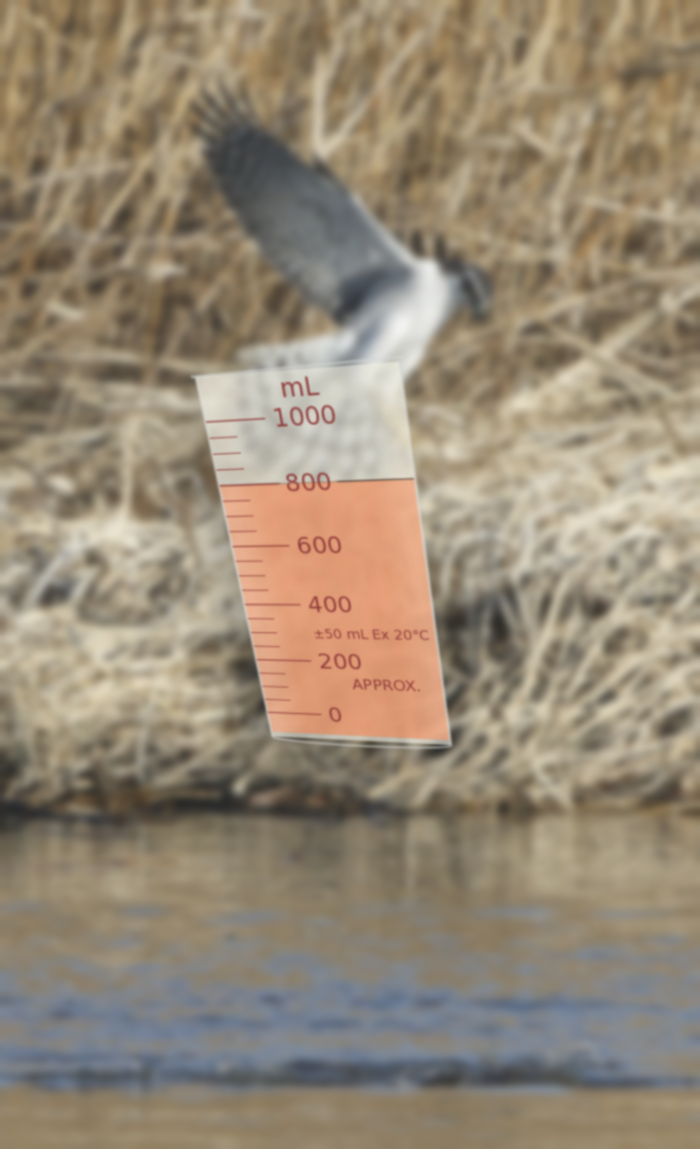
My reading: 800,mL
